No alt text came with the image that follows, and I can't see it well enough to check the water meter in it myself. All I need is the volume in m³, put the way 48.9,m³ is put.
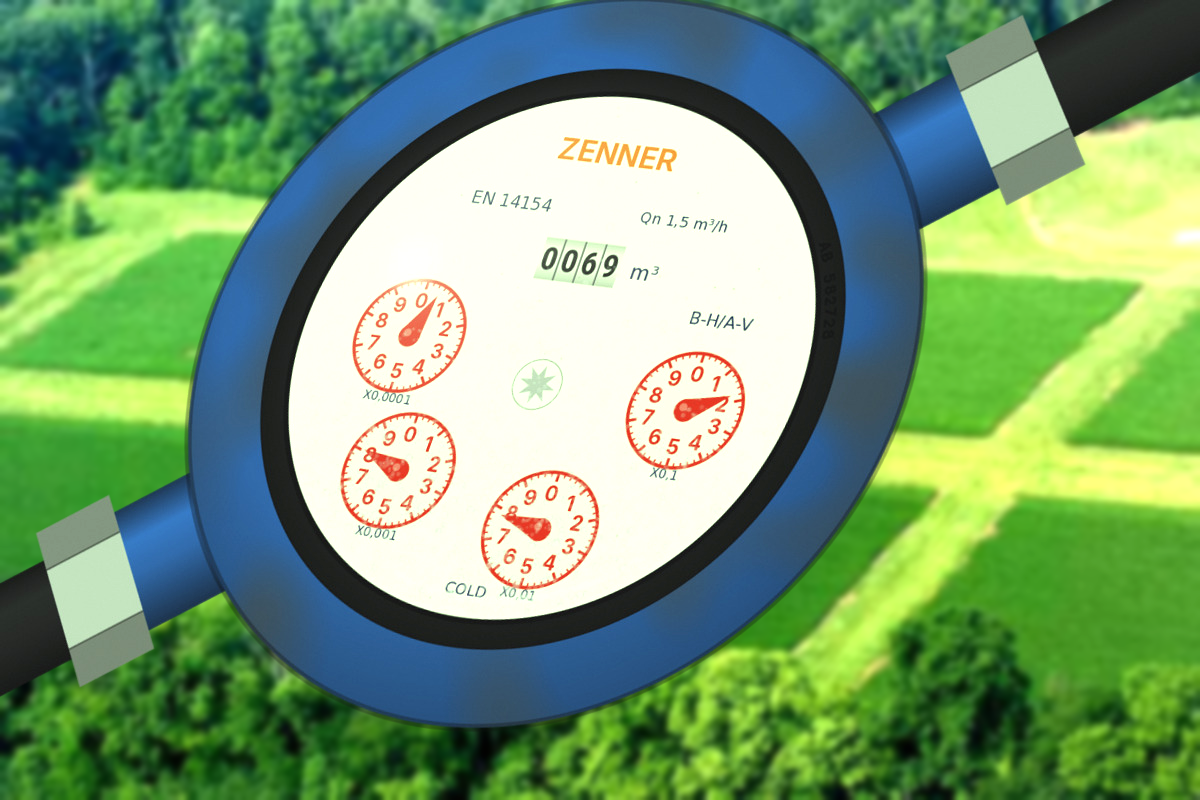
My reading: 69.1780,m³
